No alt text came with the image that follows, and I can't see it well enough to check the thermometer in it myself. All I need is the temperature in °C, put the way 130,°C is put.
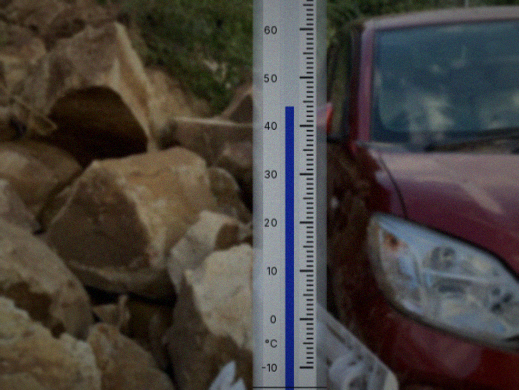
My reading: 44,°C
